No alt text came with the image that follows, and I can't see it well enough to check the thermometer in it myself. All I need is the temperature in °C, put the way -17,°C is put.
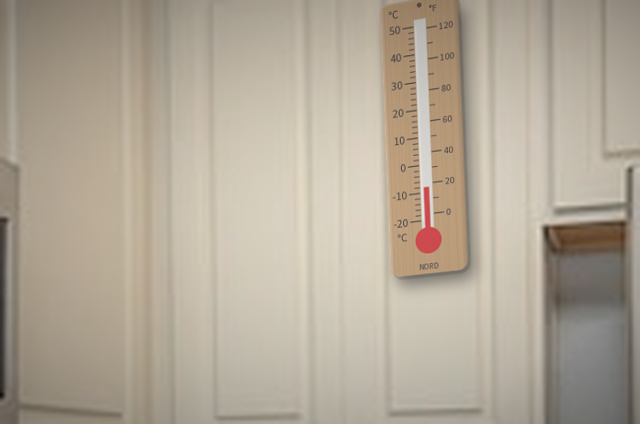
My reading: -8,°C
